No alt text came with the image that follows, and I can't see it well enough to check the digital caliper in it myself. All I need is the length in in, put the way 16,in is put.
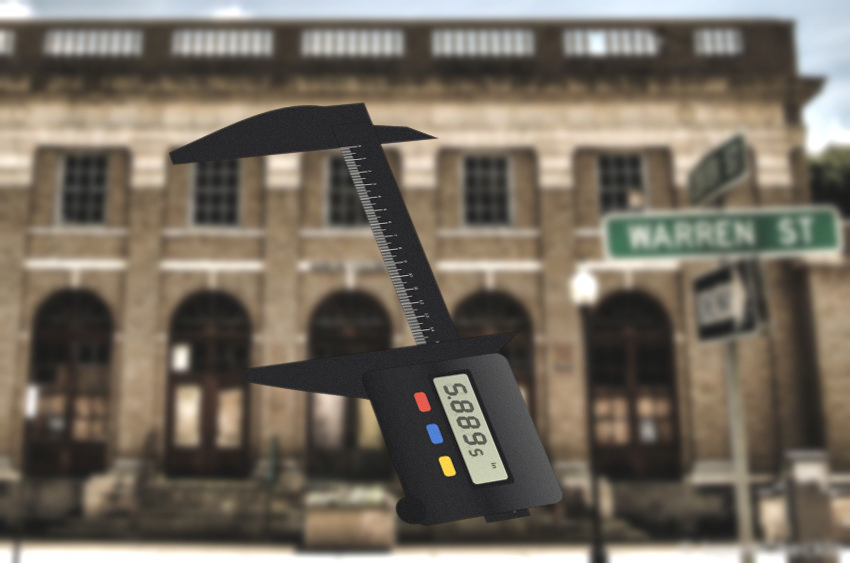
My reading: 5.8895,in
